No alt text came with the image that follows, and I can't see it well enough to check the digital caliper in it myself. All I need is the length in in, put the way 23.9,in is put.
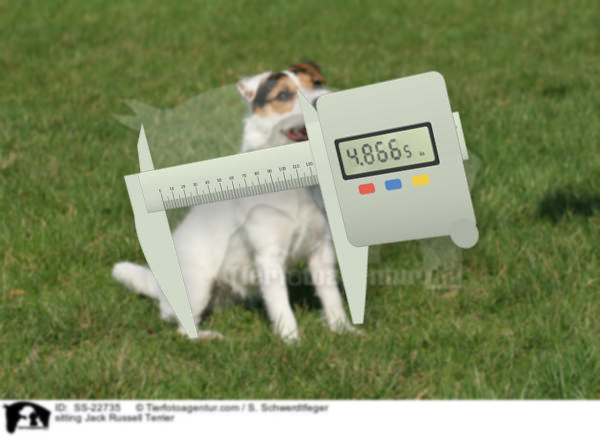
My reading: 4.8665,in
